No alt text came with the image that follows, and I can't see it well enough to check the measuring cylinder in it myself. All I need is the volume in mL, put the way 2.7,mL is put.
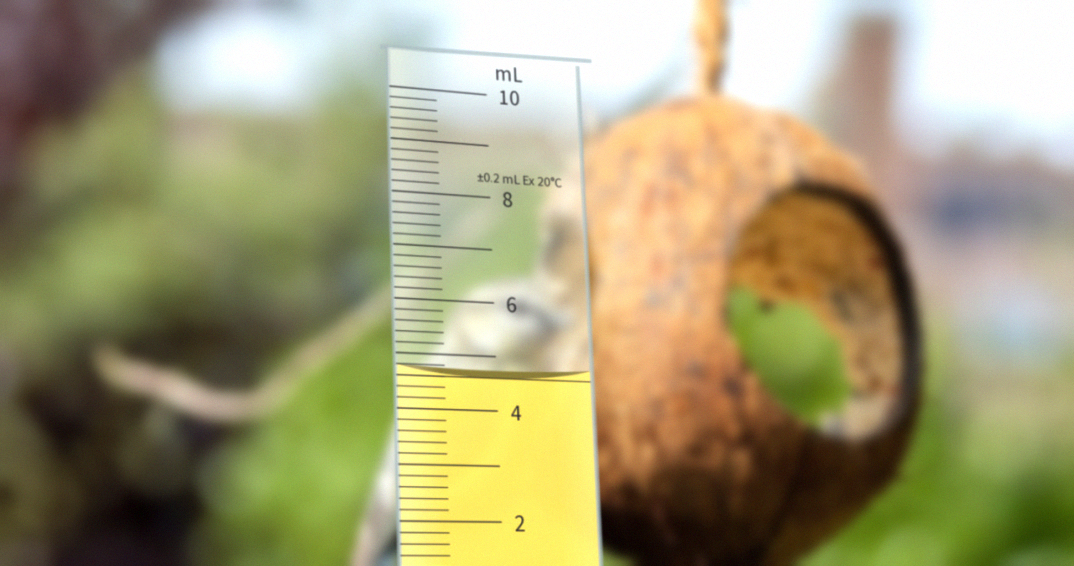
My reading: 4.6,mL
